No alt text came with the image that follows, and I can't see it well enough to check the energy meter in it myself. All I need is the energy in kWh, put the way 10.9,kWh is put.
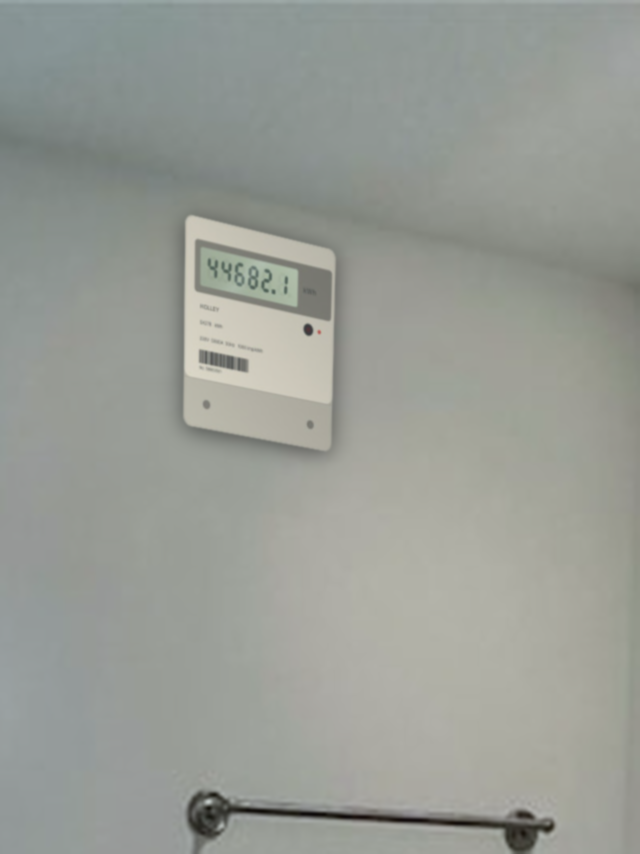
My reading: 44682.1,kWh
